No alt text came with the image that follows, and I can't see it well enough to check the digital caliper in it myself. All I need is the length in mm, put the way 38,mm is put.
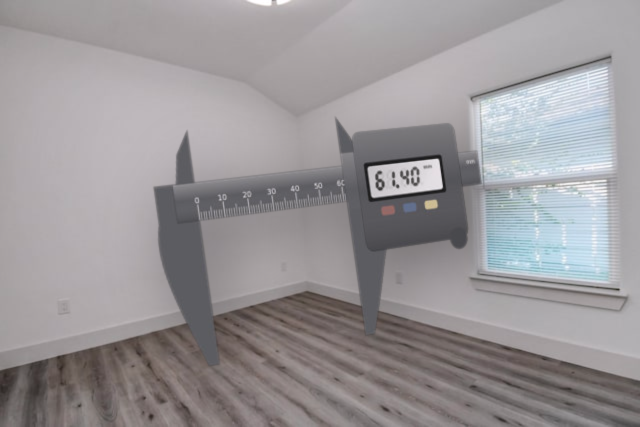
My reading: 61.40,mm
